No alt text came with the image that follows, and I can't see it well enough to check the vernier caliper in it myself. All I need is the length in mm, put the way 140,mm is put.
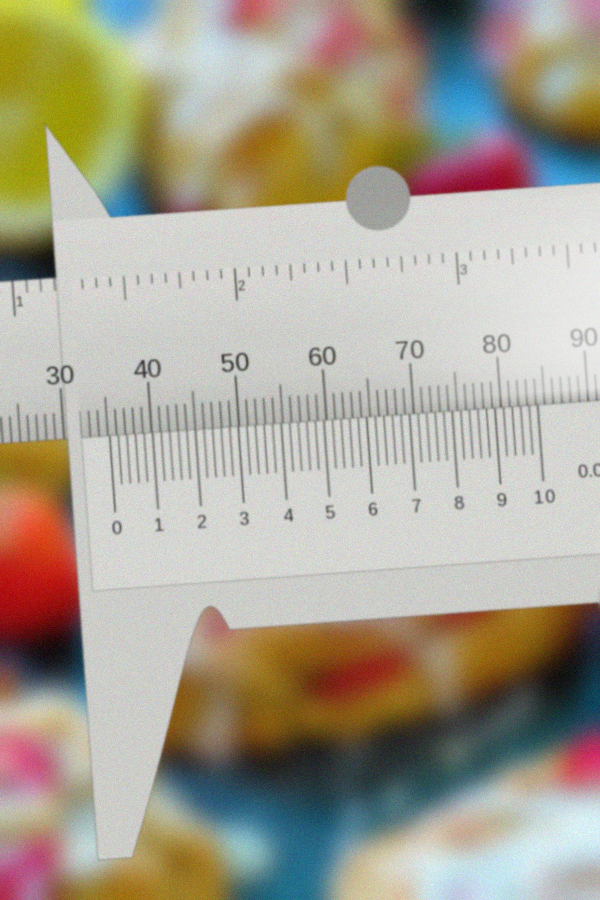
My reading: 35.2,mm
